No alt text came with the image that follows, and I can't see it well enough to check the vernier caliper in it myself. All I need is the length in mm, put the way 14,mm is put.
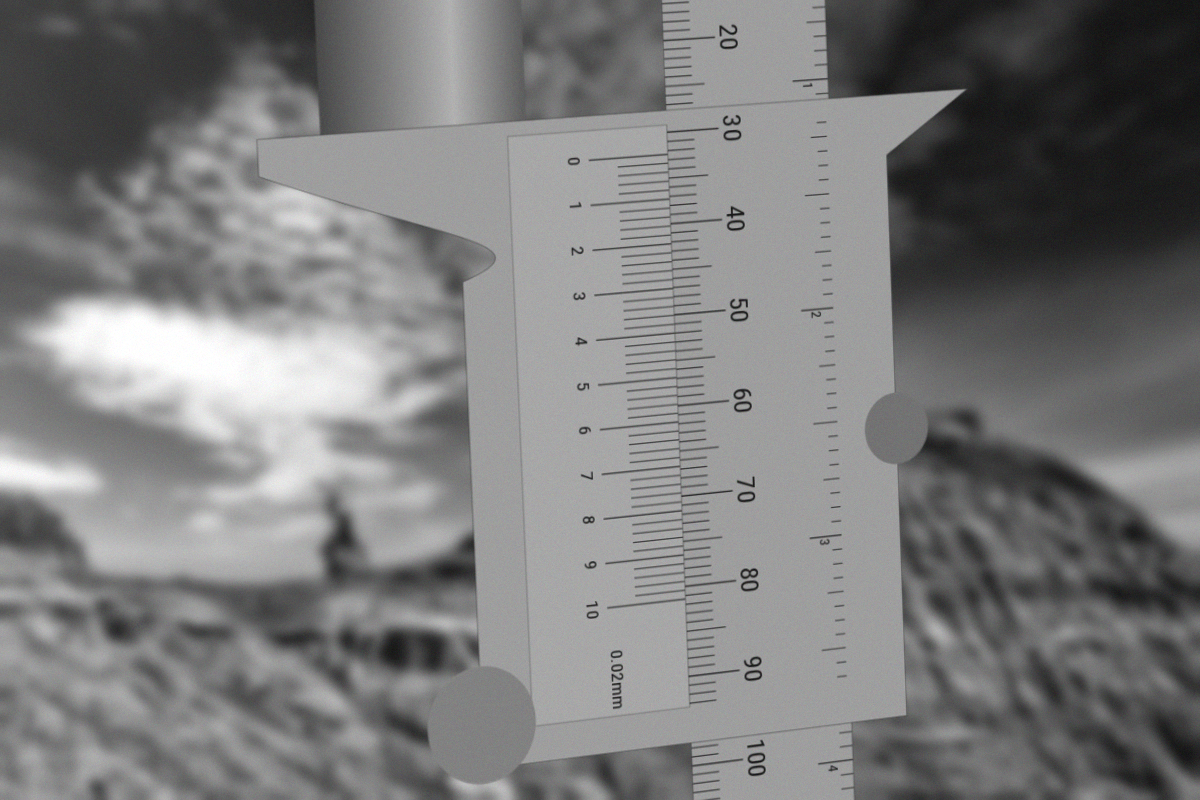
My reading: 32.4,mm
